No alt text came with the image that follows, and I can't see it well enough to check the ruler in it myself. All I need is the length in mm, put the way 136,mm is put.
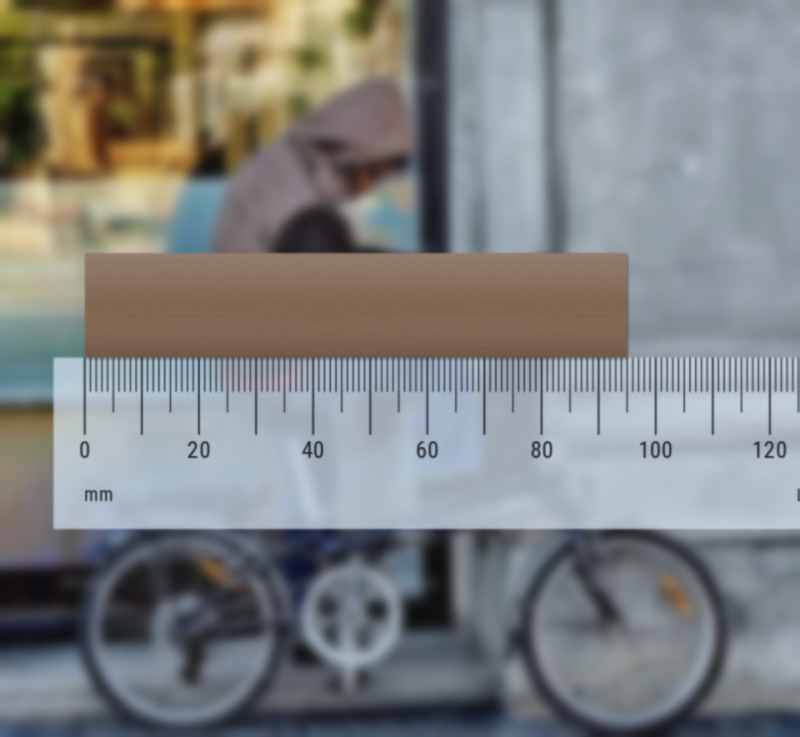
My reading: 95,mm
